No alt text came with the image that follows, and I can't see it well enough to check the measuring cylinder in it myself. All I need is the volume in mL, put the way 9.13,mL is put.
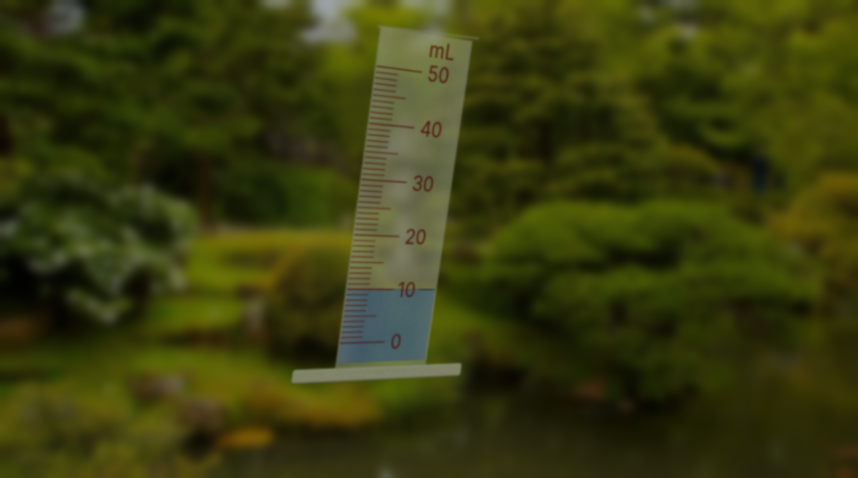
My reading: 10,mL
